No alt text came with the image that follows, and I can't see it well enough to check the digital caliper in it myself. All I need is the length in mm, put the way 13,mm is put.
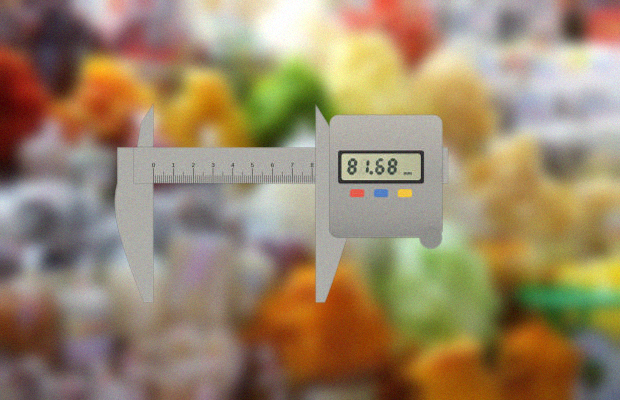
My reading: 81.68,mm
